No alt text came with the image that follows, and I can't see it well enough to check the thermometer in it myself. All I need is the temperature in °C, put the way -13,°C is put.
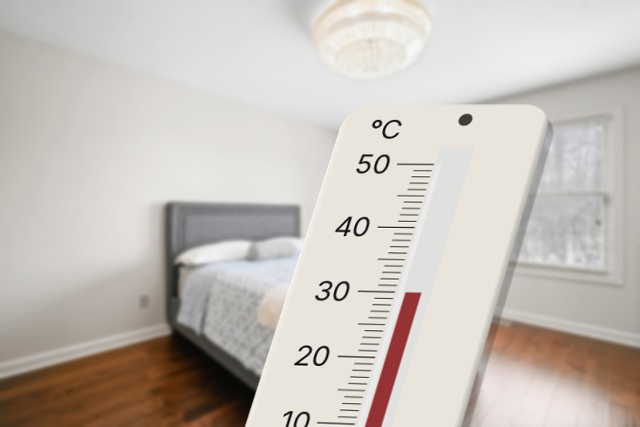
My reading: 30,°C
